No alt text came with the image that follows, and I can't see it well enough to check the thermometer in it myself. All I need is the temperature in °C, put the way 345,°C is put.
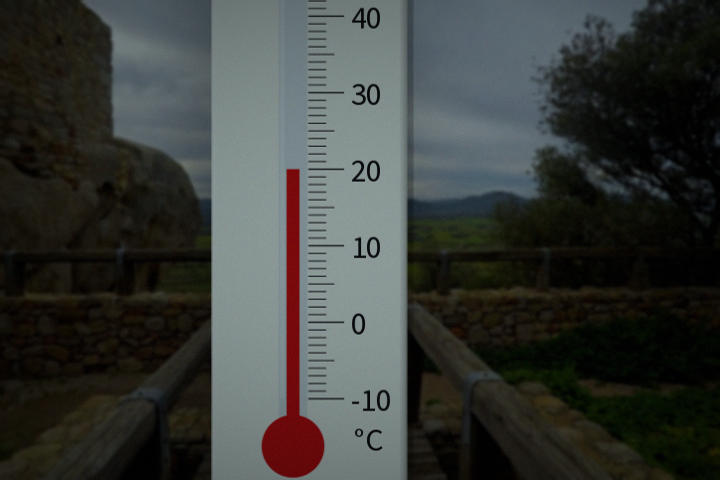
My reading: 20,°C
